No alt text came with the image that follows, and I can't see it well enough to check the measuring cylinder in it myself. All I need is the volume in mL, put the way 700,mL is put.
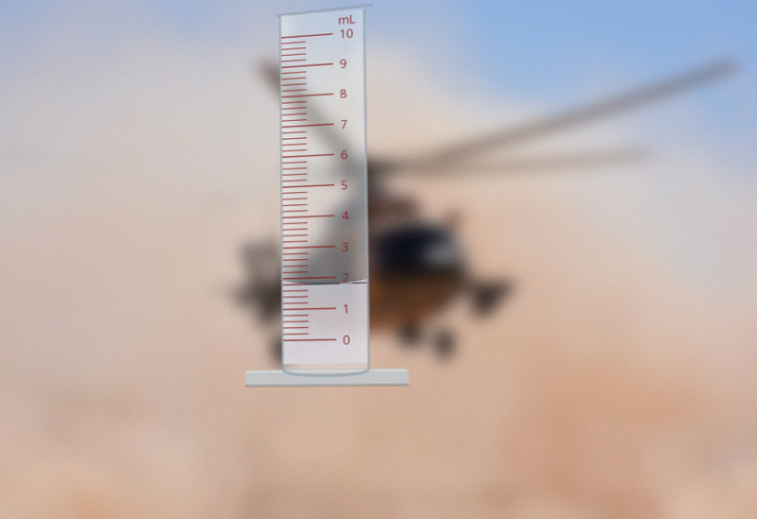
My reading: 1.8,mL
